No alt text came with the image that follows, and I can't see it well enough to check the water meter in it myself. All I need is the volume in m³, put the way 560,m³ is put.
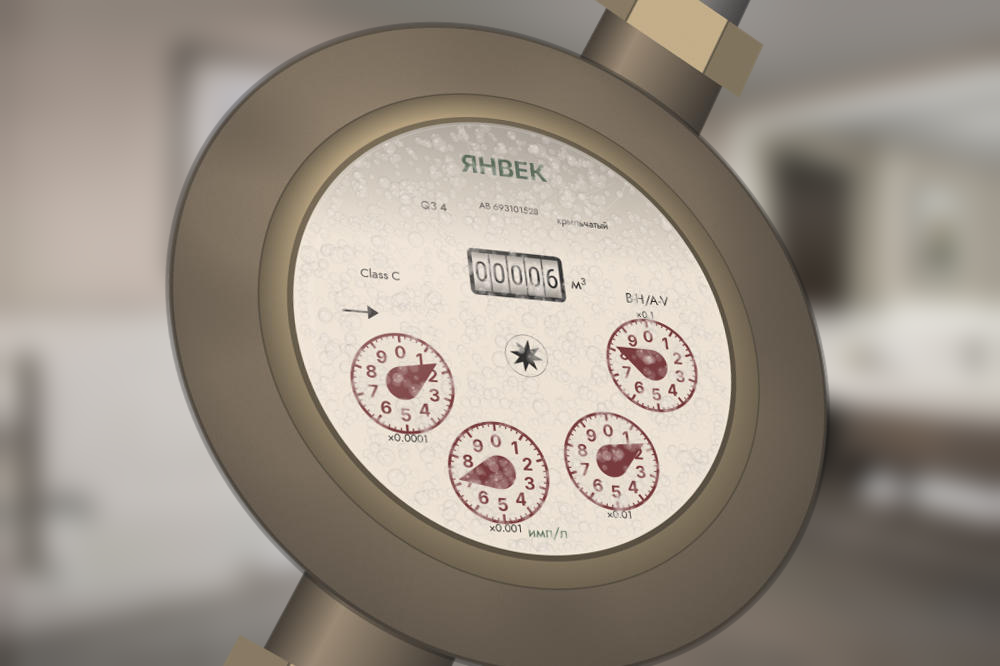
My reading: 6.8171,m³
